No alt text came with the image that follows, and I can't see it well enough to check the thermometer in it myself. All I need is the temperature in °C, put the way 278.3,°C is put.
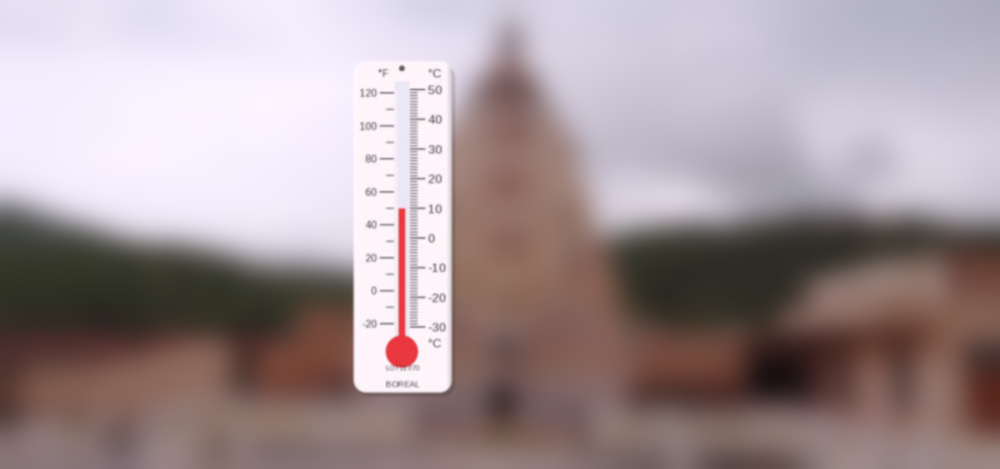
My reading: 10,°C
